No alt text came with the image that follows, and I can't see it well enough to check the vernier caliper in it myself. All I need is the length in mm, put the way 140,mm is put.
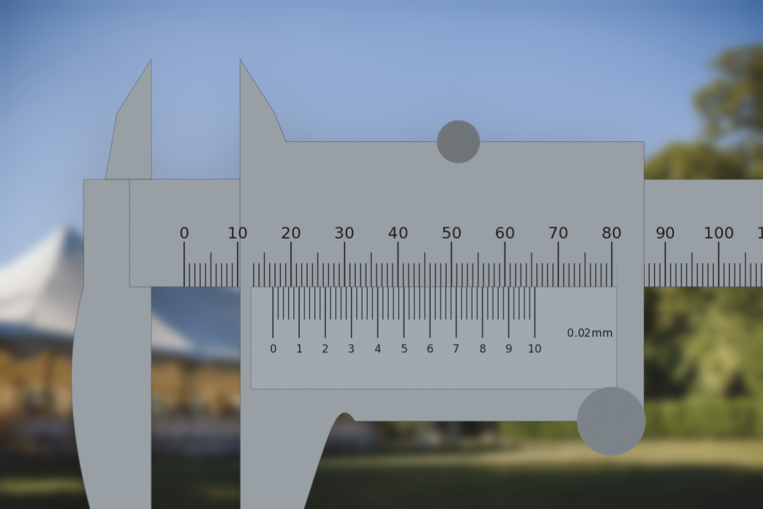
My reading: 16.6,mm
